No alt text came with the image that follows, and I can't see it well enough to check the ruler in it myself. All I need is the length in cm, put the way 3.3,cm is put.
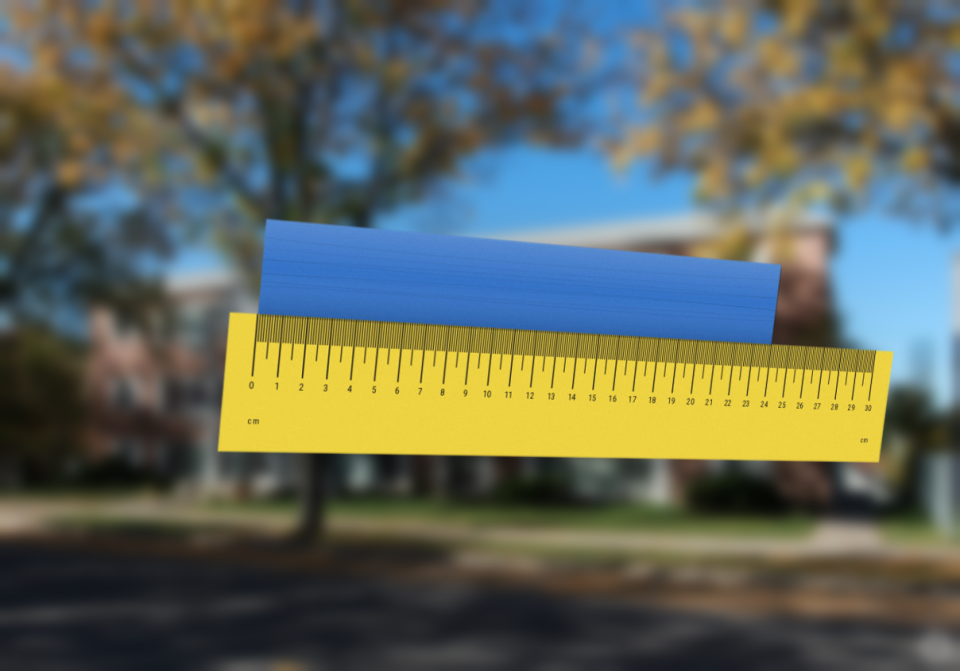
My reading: 24,cm
